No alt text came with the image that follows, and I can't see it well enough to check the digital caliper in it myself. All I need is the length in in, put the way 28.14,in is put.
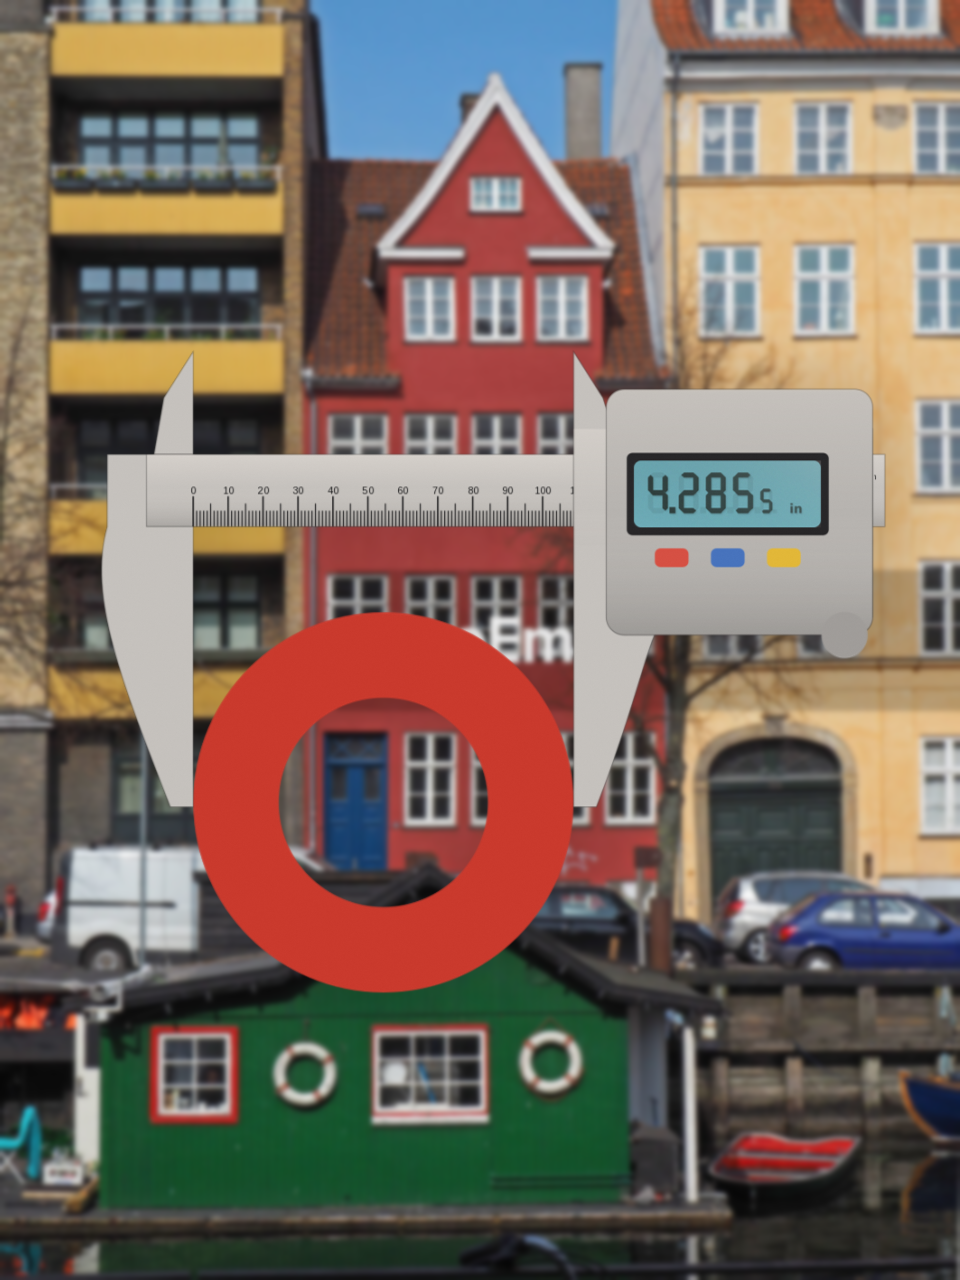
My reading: 4.2855,in
